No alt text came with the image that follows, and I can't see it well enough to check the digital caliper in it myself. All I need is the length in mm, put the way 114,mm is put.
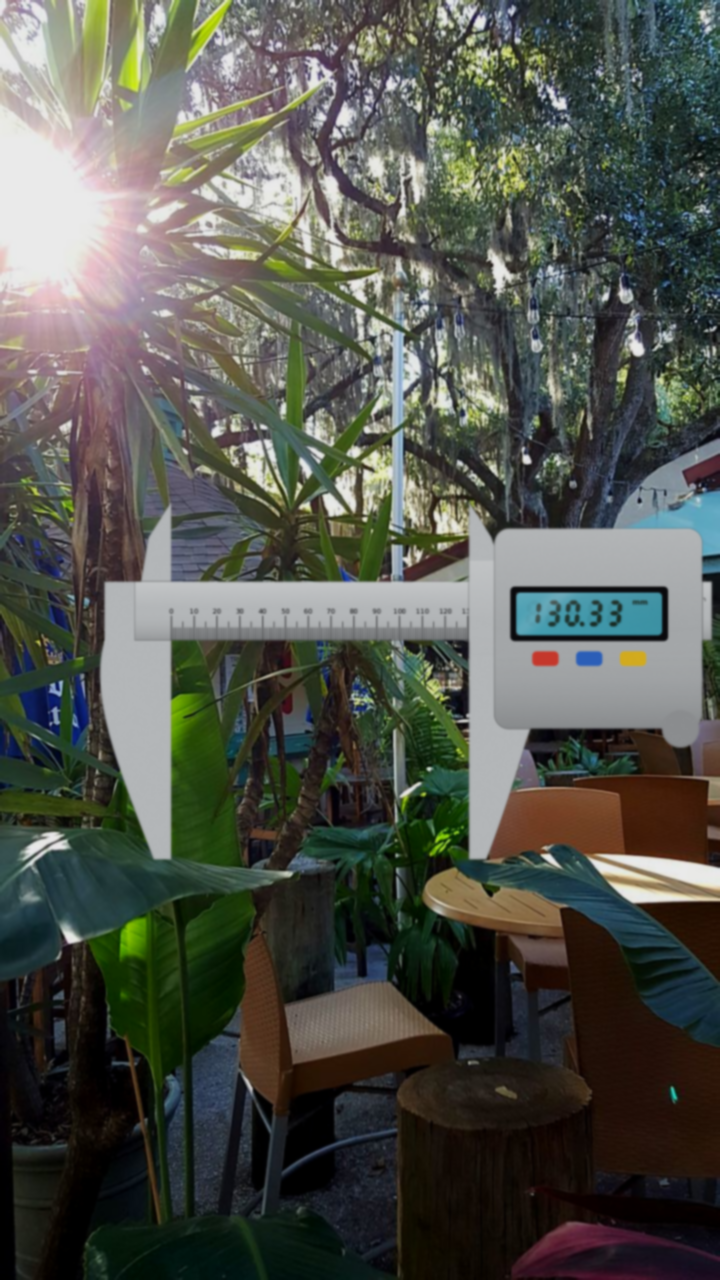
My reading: 130.33,mm
